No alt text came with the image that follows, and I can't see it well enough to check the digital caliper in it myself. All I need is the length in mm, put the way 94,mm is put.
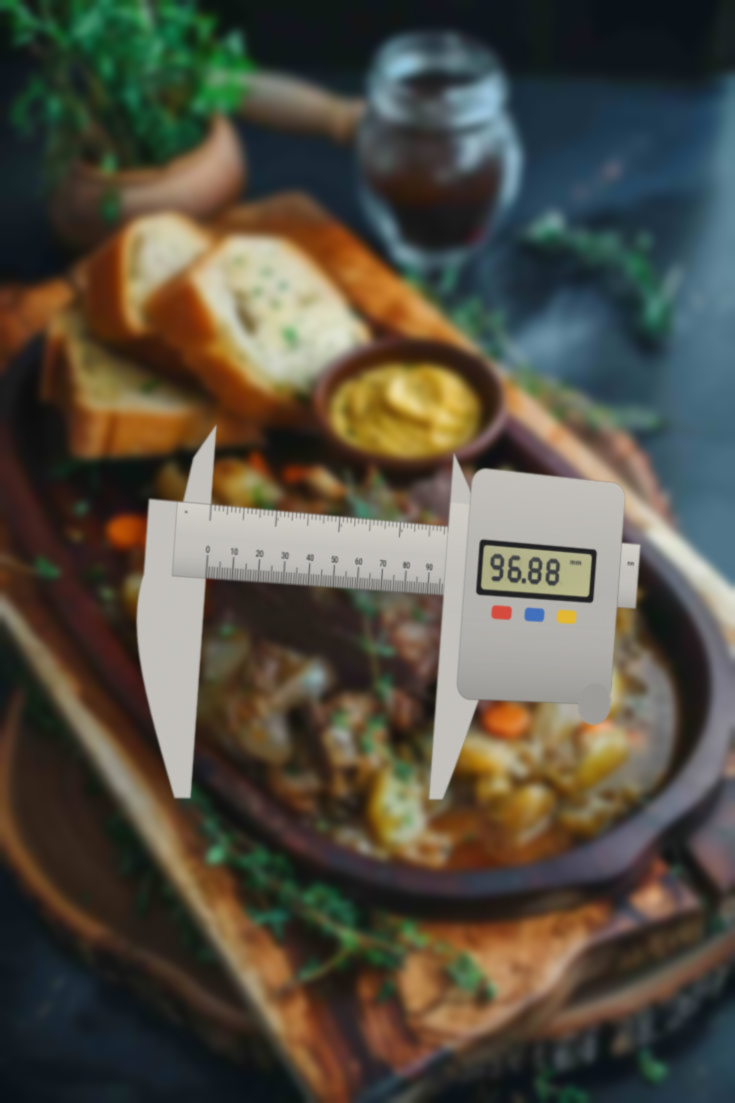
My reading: 96.88,mm
